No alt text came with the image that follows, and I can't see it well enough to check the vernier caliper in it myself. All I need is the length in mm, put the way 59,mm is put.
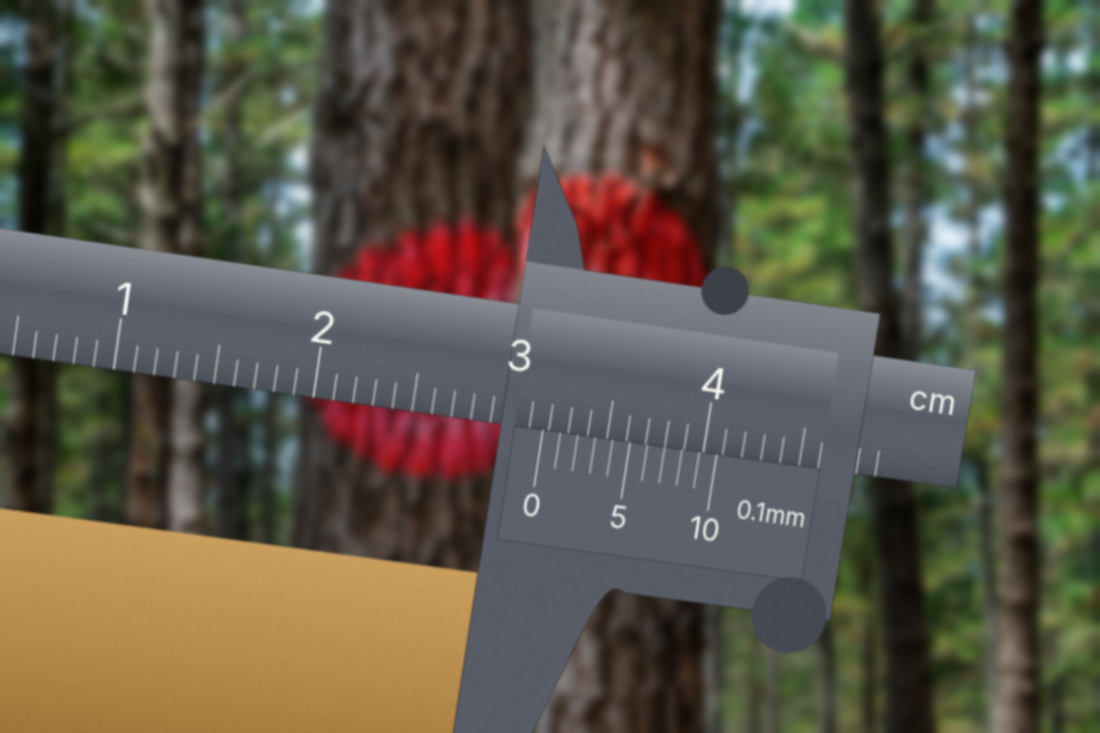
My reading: 31.7,mm
